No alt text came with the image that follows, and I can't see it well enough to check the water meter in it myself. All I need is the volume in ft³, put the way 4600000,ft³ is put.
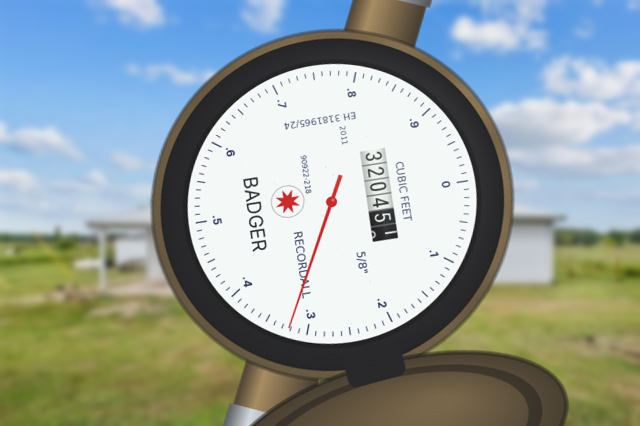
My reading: 320451.32,ft³
